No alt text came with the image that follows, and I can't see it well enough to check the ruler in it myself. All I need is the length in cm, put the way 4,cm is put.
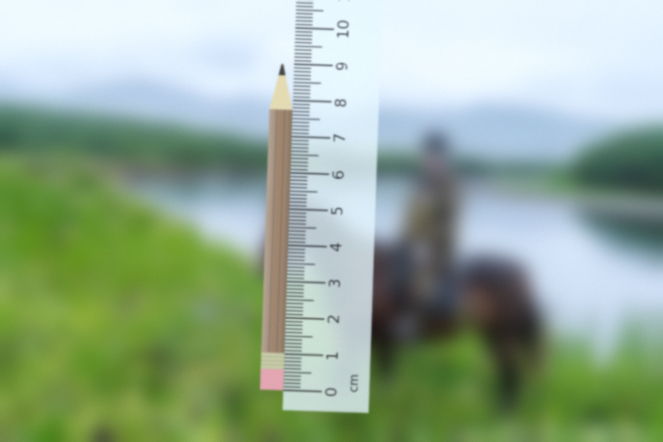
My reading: 9,cm
